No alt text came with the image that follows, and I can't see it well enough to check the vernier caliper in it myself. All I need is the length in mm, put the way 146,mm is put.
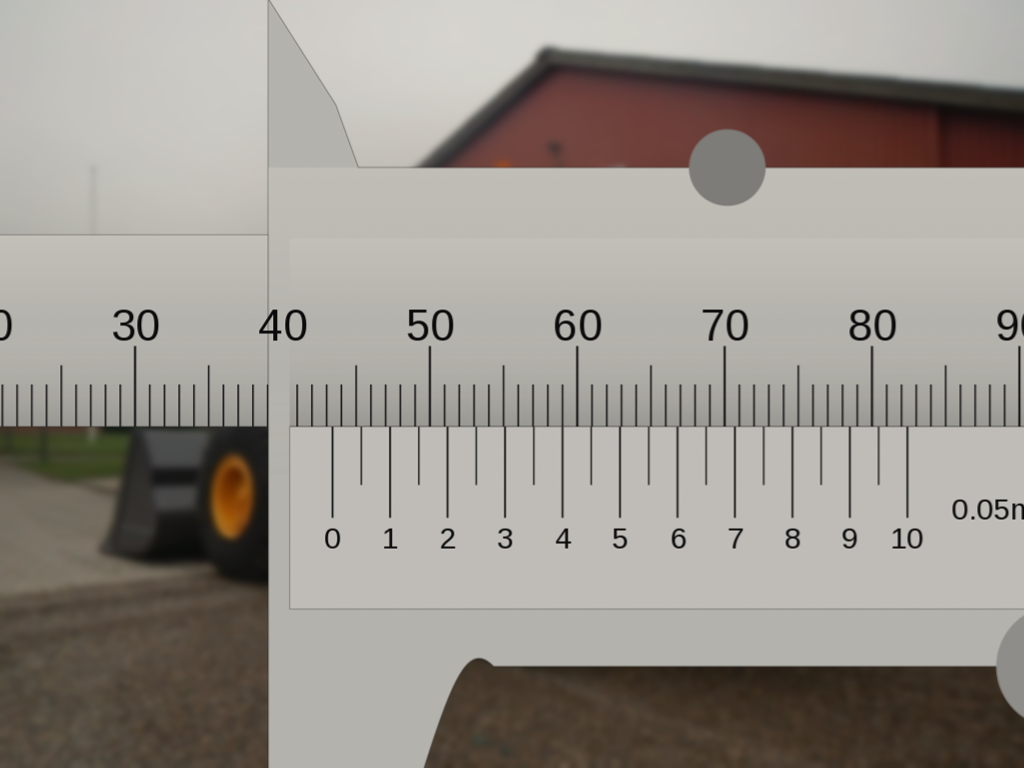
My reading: 43.4,mm
